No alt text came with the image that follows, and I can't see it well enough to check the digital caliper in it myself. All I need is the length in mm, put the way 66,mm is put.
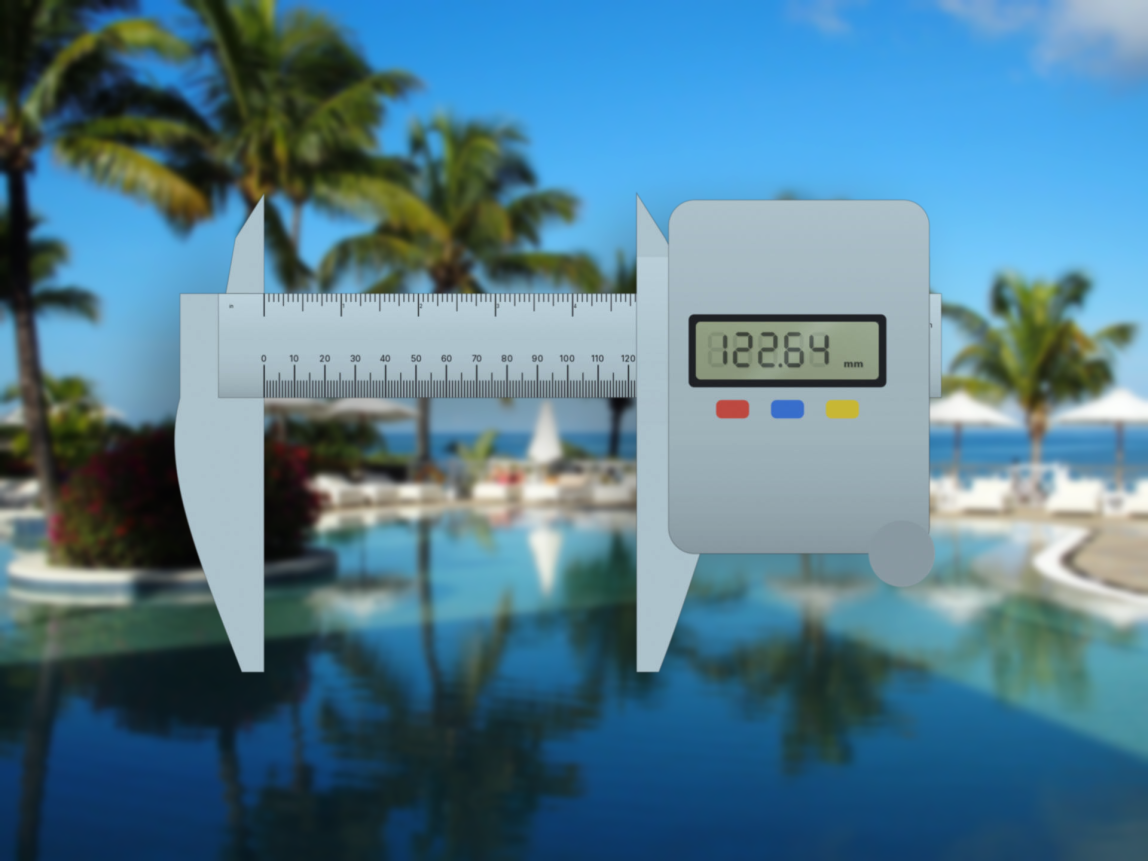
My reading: 122.64,mm
